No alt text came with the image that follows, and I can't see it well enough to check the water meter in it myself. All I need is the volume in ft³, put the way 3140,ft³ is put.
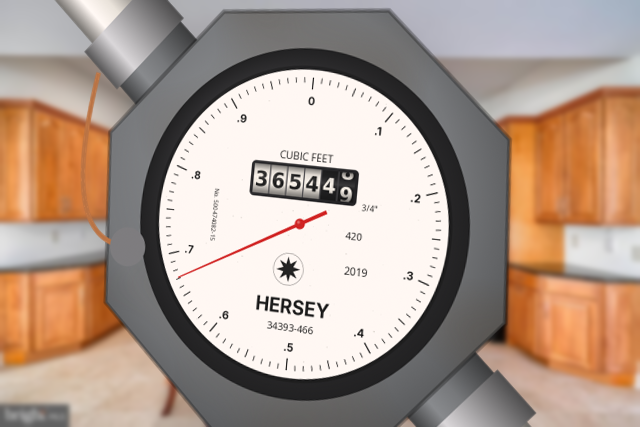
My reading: 365448.67,ft³
